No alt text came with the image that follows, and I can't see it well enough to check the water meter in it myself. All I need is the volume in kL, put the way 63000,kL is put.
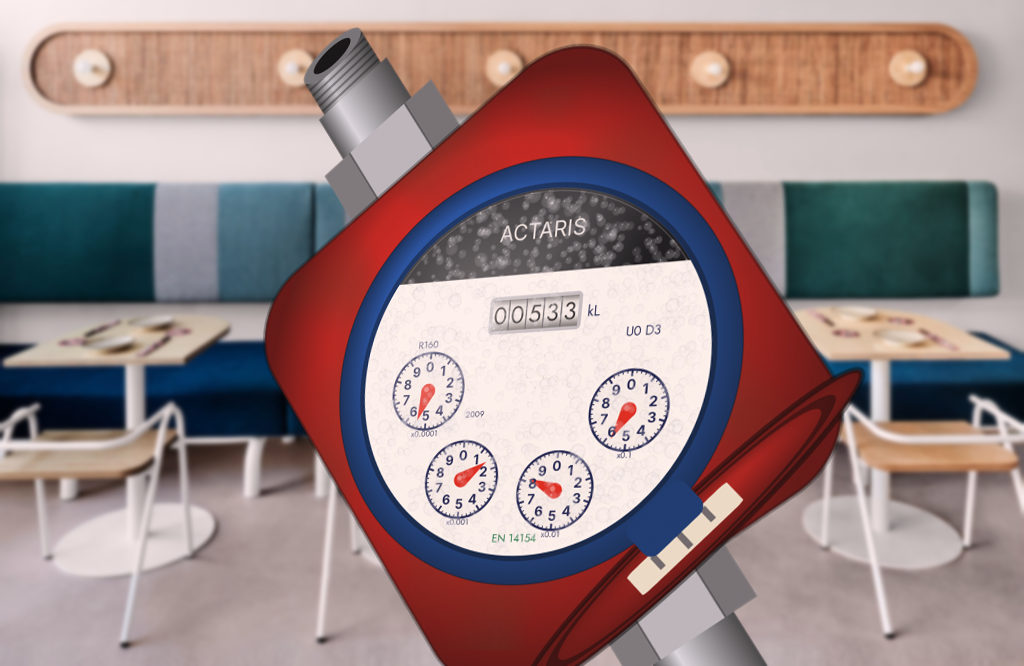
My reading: 533.5815,kL
